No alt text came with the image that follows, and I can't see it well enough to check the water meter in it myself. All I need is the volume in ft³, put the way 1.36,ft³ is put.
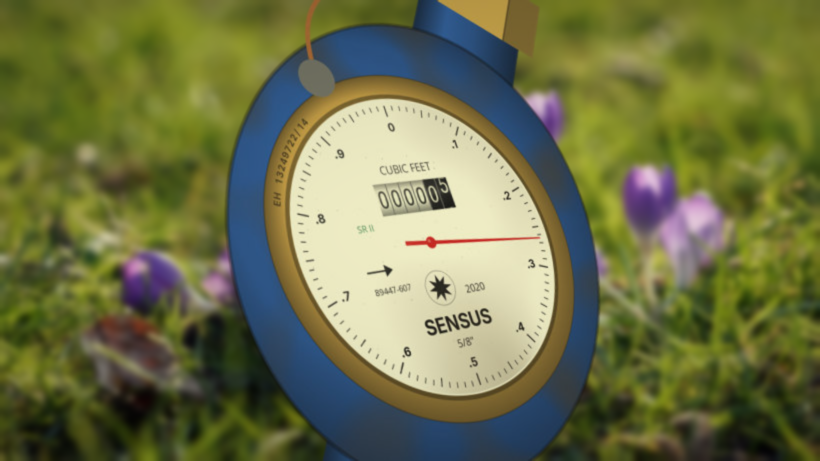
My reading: 5.26,ft³
